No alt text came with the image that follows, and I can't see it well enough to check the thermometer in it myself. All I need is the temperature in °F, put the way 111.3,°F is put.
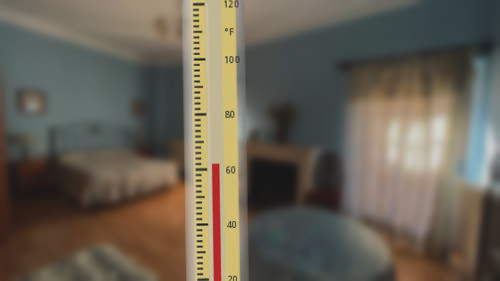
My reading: 62,°F
